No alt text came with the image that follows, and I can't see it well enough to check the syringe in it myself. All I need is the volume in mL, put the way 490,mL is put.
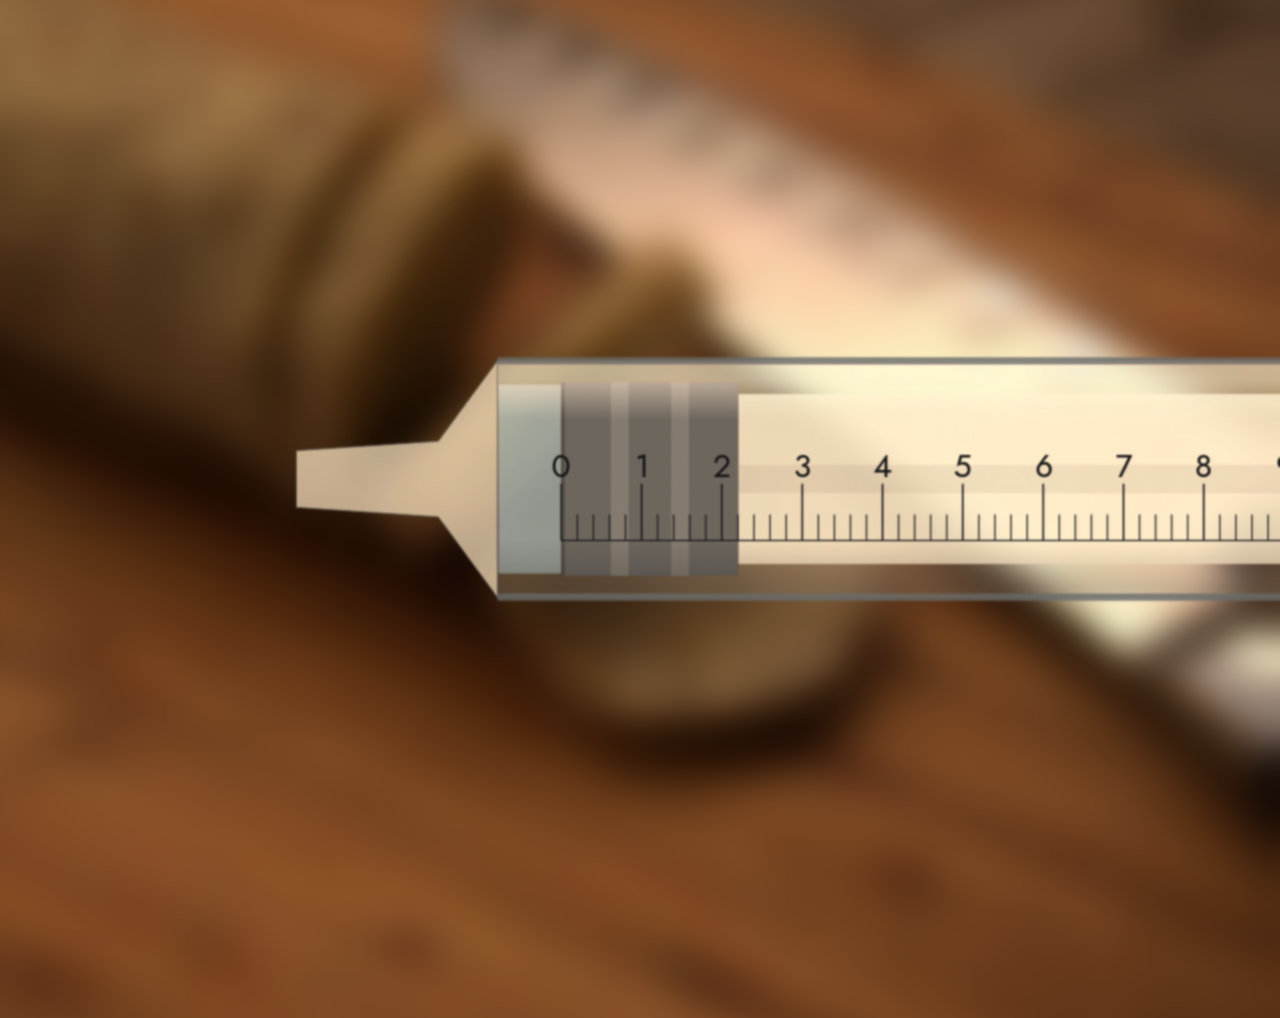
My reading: 0,mL
